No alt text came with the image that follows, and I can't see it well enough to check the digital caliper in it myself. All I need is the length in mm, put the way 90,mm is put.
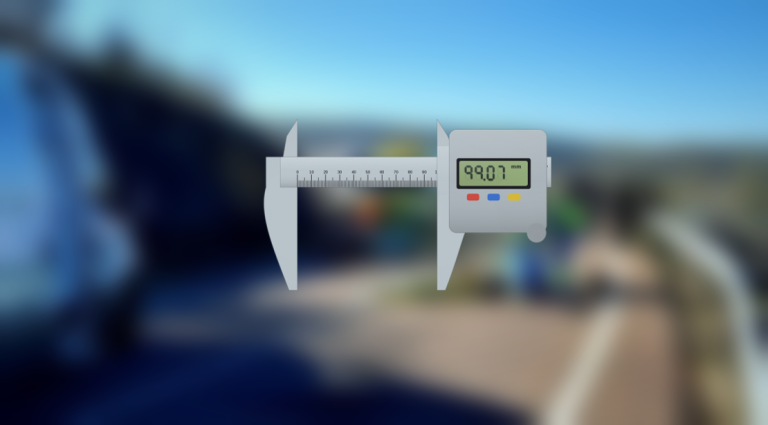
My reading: 99.07,mm
